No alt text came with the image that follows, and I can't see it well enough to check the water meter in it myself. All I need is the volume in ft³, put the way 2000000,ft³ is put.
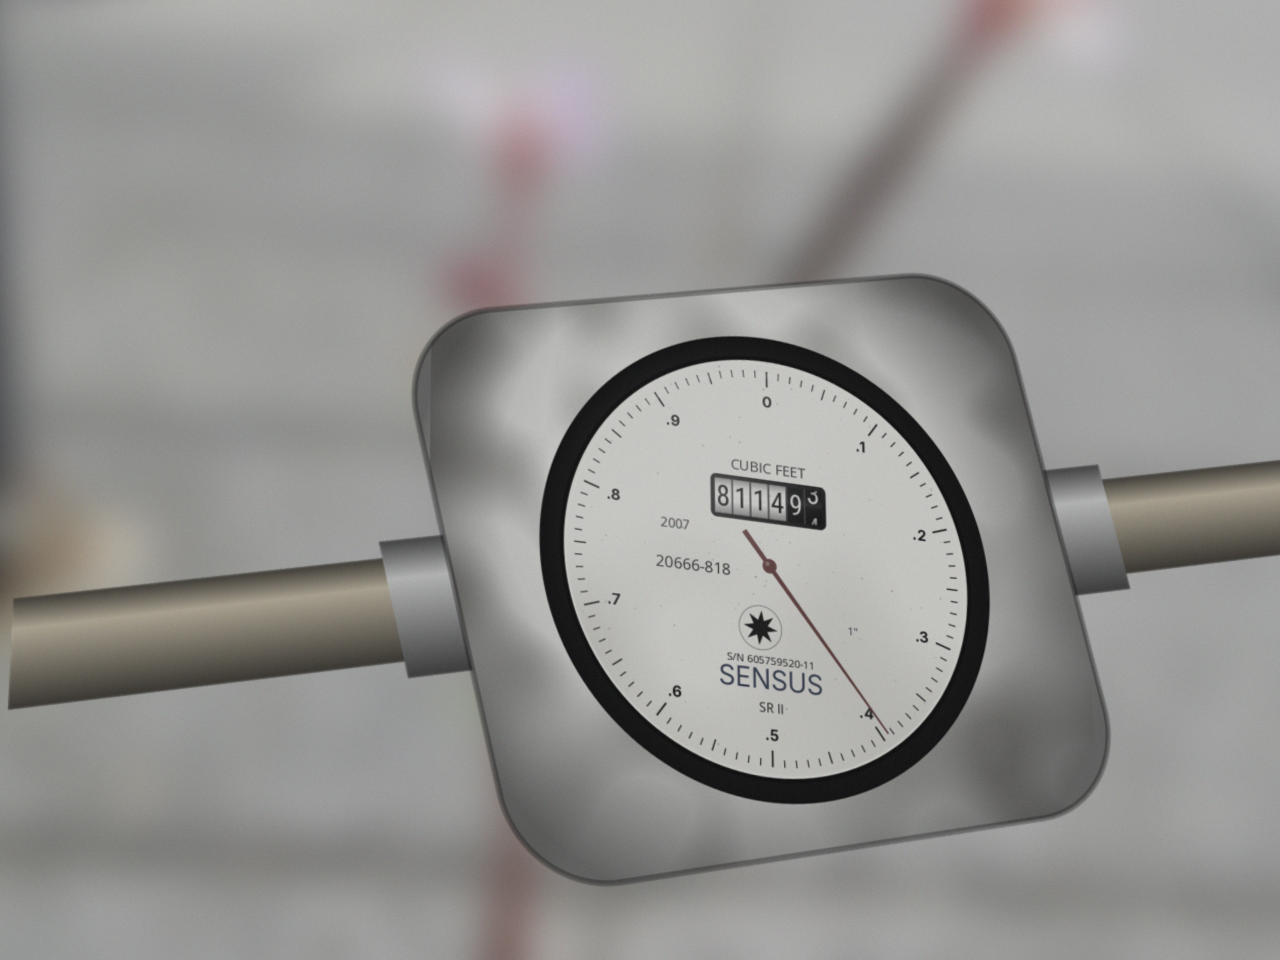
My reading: 811493.39,ft³
